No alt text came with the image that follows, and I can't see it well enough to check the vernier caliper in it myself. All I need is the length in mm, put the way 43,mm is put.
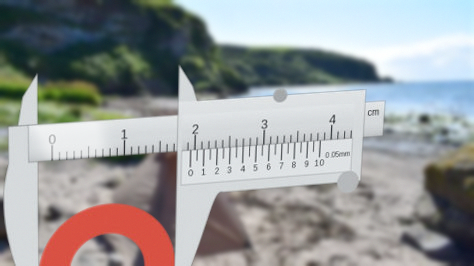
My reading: 19.4,mm
